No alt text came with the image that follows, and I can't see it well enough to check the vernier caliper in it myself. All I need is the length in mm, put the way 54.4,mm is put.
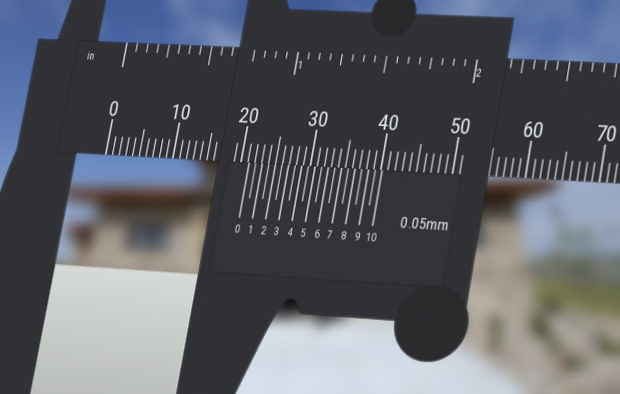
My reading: 21.2,mm
